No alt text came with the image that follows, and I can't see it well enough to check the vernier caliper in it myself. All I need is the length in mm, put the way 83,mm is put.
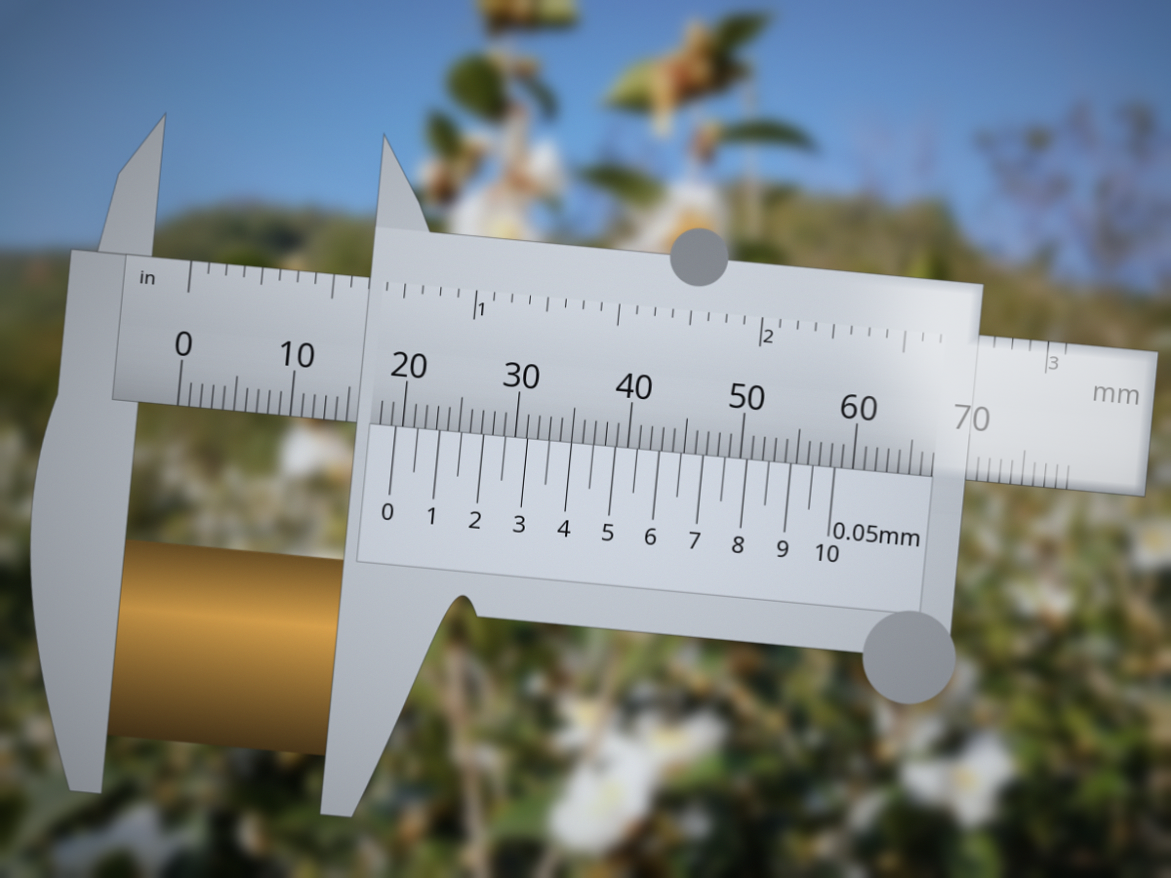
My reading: 19.4,mm
